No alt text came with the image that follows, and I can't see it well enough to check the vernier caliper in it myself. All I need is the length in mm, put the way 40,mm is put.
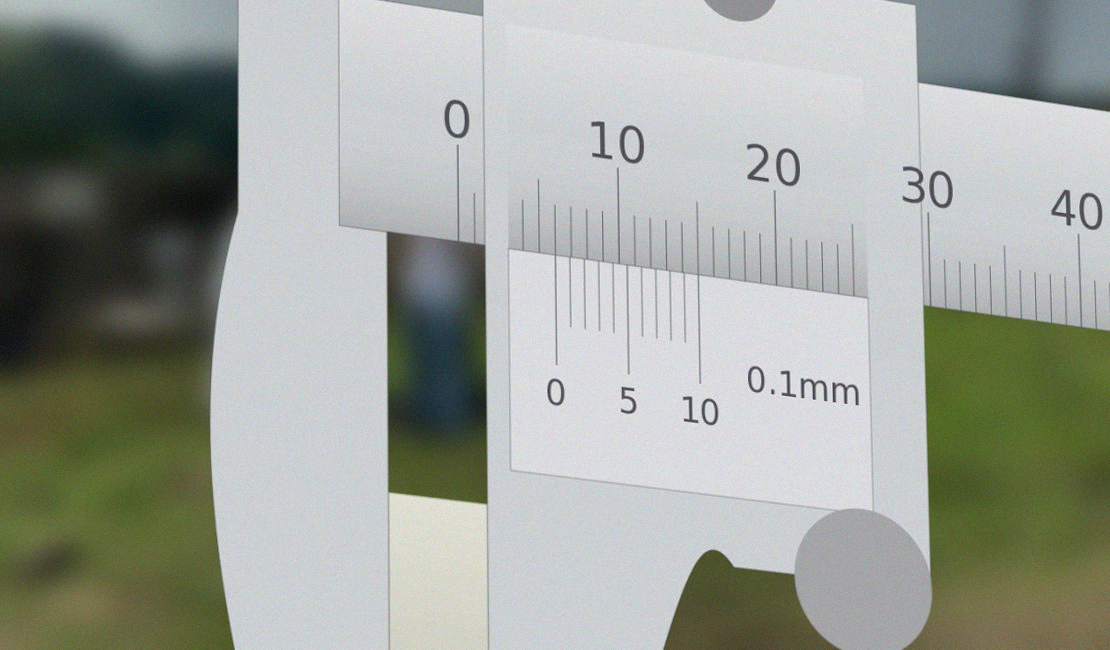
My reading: 6.0,mm
